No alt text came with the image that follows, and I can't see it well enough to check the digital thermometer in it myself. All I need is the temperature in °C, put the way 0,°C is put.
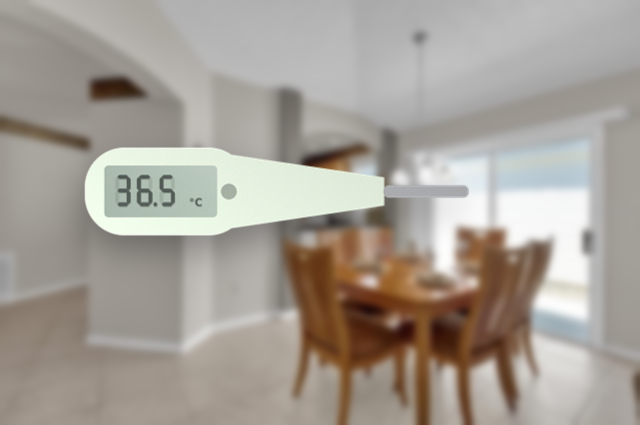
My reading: 36.5,°C
